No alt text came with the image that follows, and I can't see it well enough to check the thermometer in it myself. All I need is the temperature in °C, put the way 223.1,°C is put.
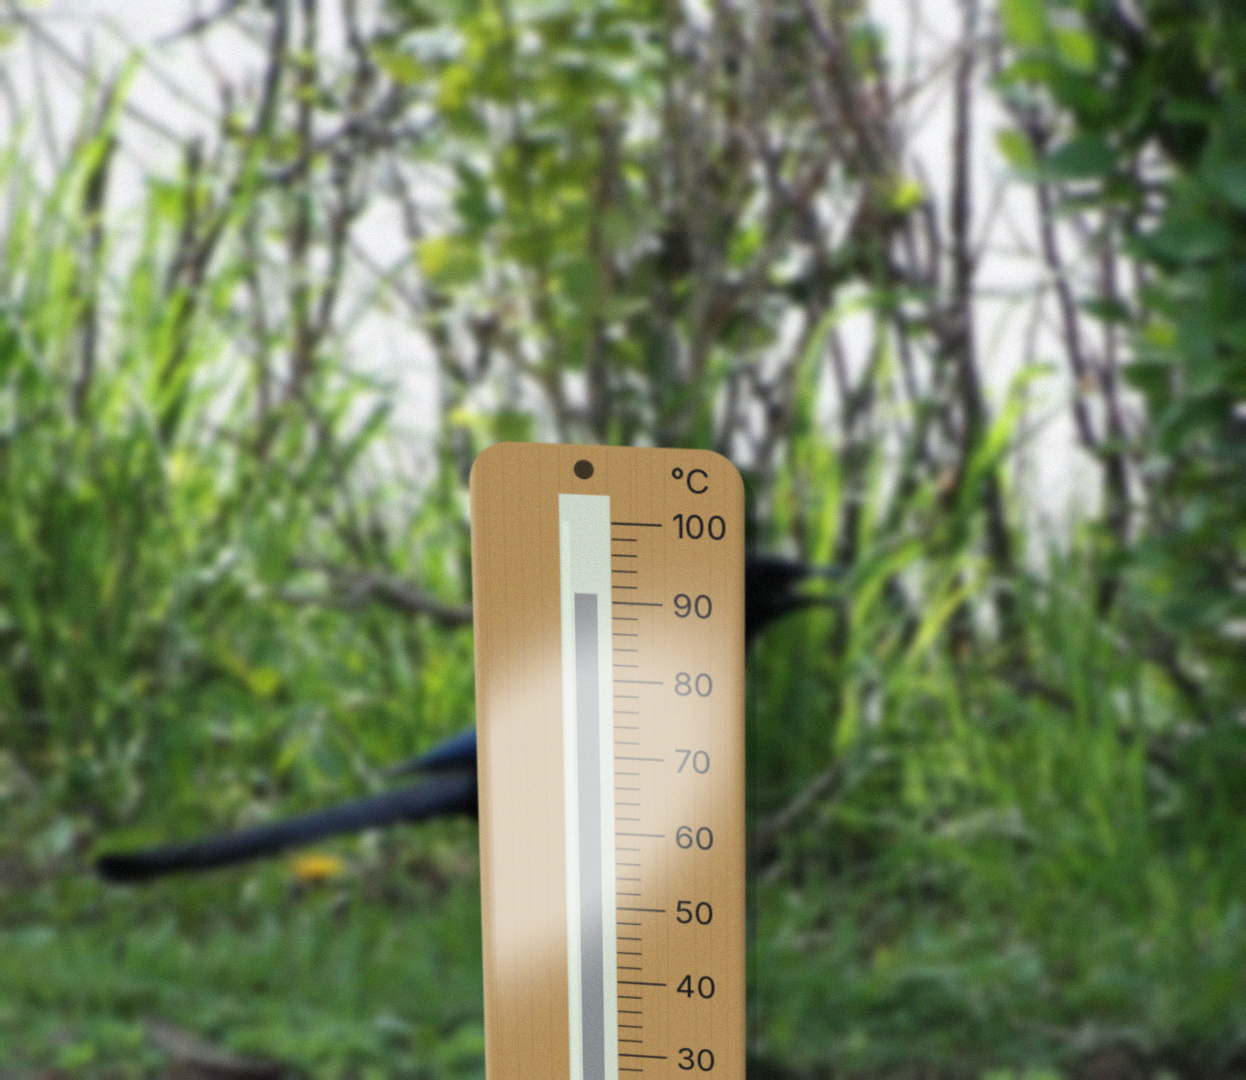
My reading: 91,°C
